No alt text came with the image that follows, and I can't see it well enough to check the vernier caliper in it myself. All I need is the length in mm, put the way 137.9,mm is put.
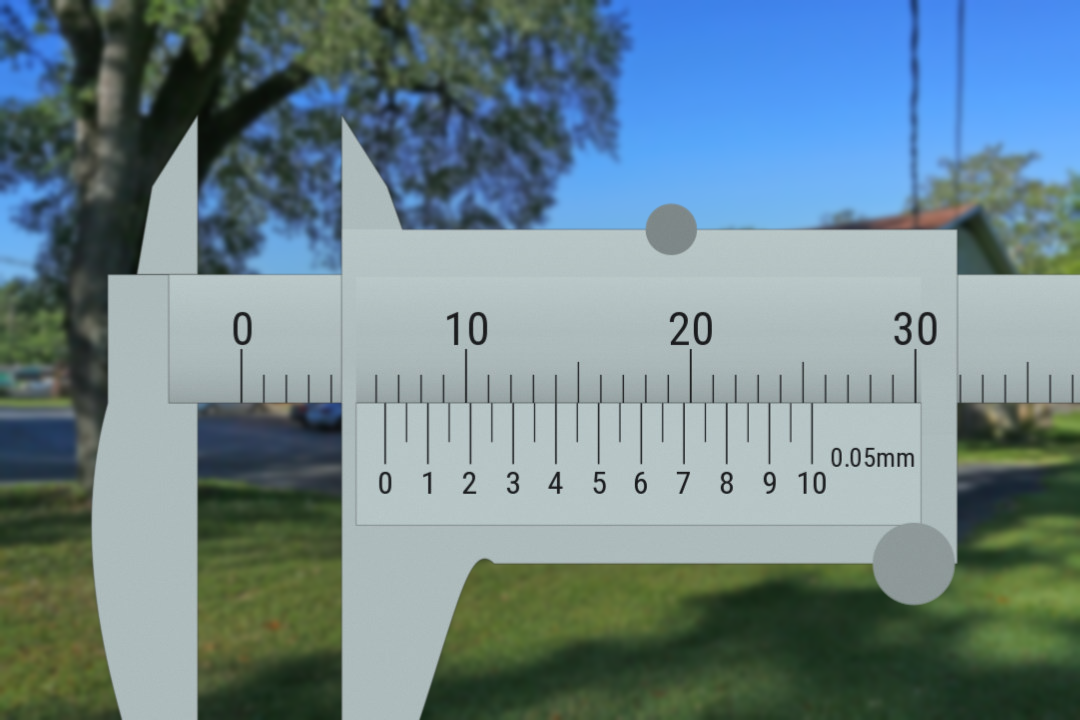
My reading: 6.4,mm
